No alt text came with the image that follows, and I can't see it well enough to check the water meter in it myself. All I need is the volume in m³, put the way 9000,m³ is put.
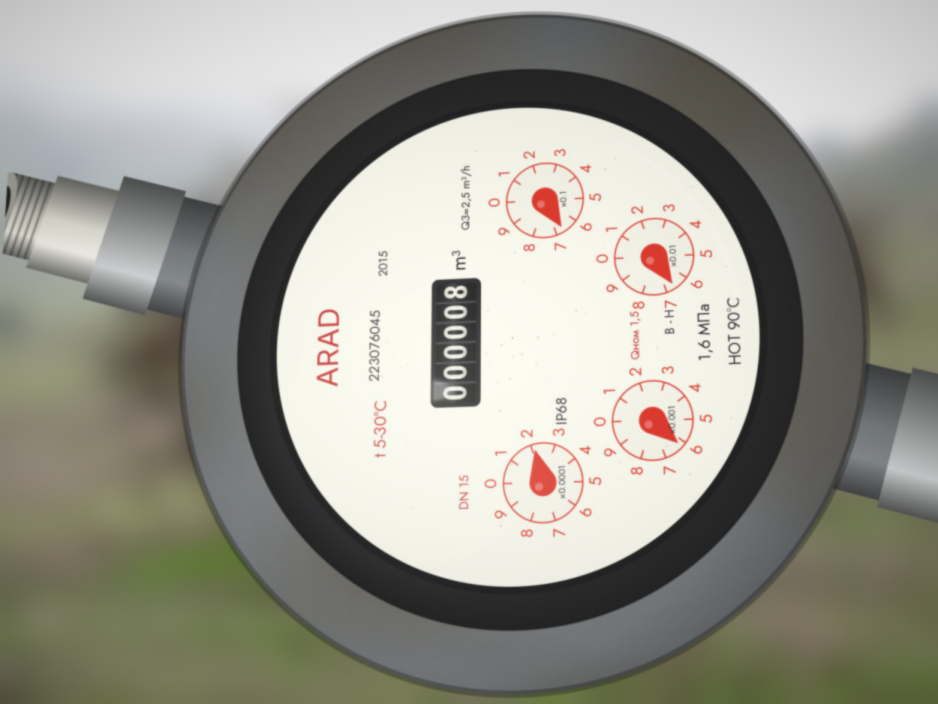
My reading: 8.6662,m³
